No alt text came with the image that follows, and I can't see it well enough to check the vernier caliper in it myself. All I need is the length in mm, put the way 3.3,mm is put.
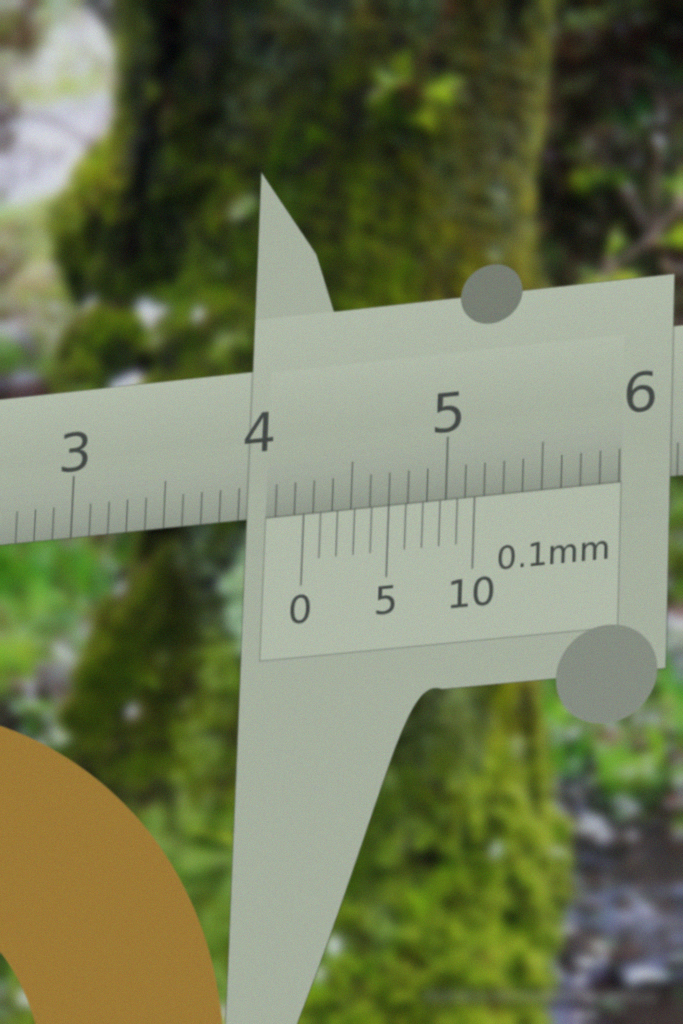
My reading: 42.5,mm
